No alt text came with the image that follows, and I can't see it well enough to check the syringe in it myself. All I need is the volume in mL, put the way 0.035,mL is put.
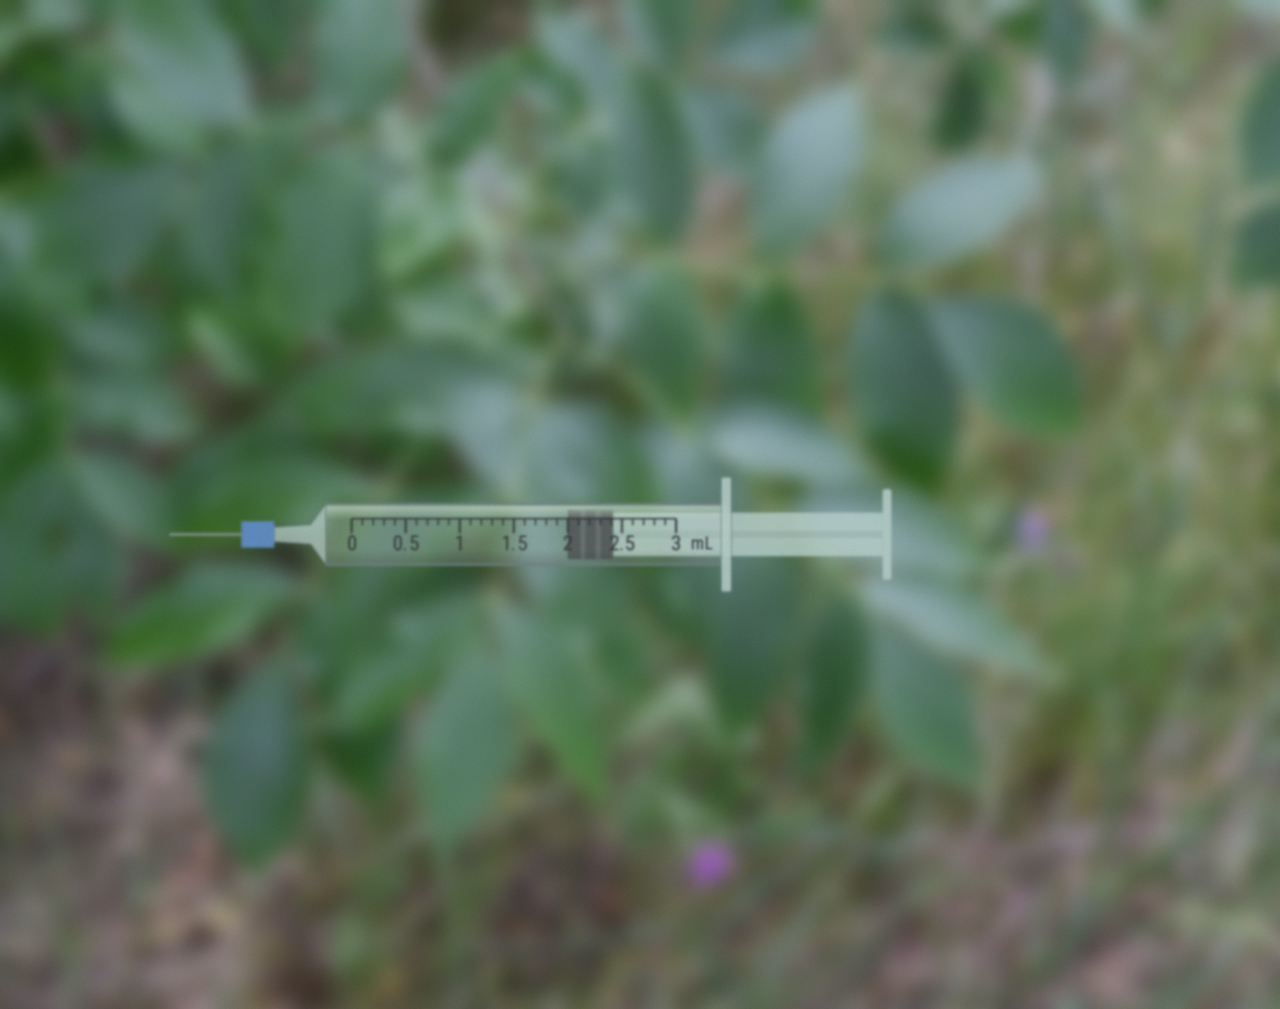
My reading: 2,mL
